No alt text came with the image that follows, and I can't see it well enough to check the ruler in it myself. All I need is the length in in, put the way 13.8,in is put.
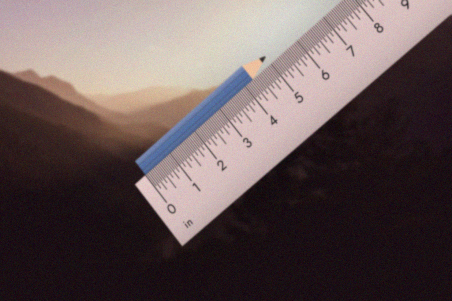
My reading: 5,in
